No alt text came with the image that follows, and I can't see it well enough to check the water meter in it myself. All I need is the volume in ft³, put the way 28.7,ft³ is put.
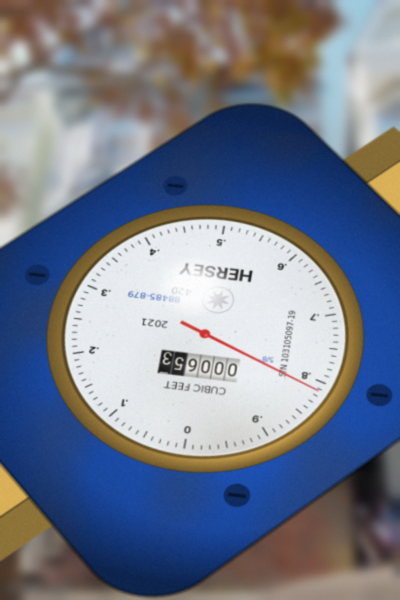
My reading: 652.81,ft³
